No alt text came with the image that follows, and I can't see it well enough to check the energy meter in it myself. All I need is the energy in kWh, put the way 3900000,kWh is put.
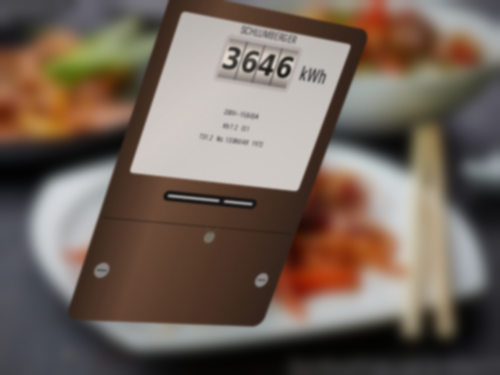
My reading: 3646,kWh
